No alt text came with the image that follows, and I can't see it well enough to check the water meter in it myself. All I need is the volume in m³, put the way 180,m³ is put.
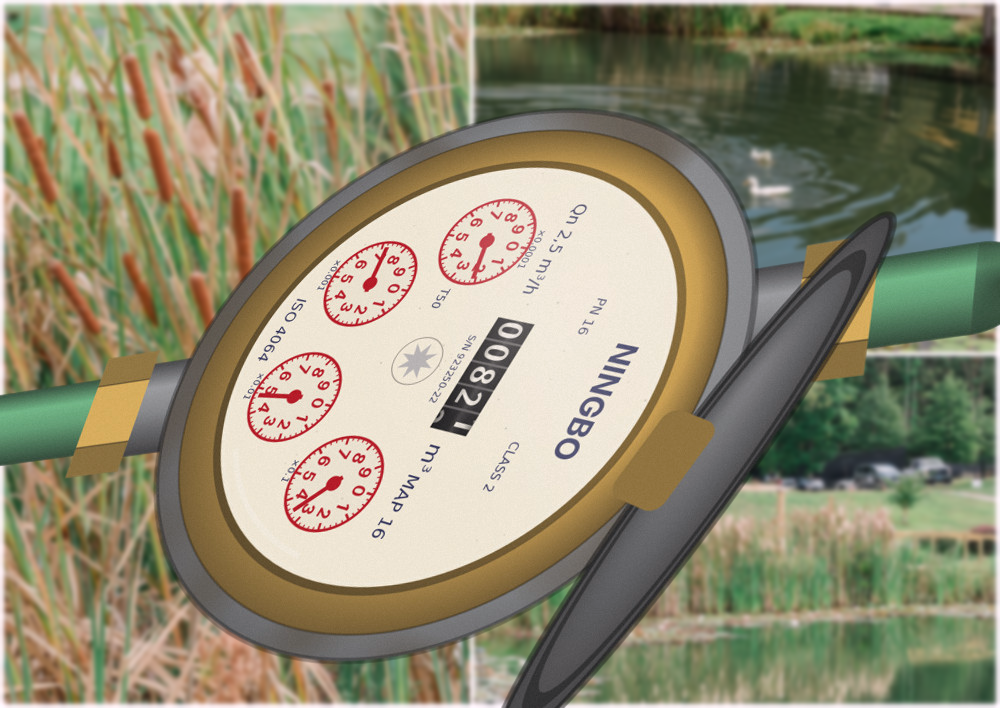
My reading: 821.3472,m³
